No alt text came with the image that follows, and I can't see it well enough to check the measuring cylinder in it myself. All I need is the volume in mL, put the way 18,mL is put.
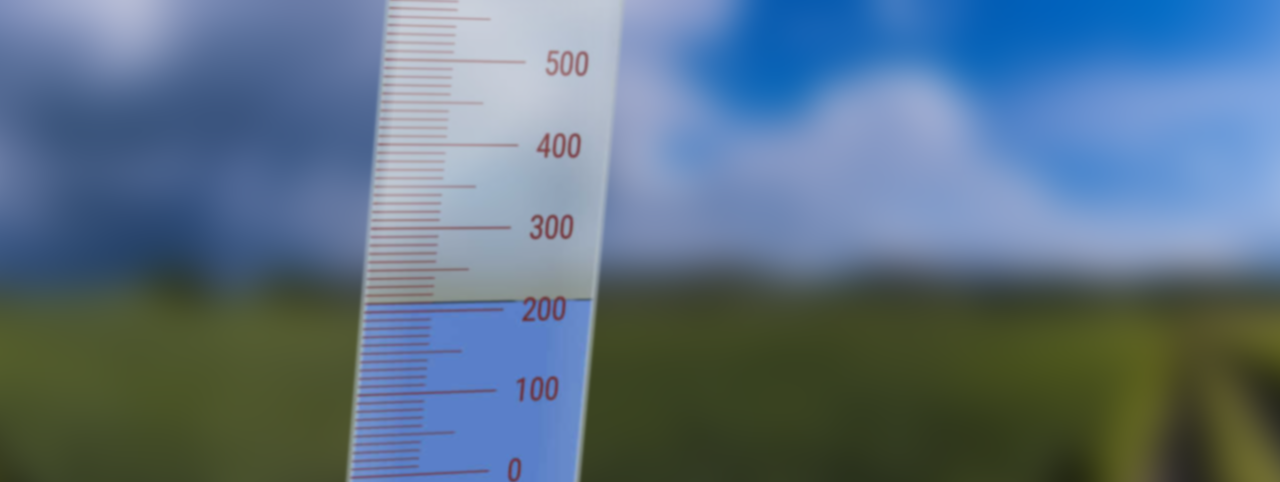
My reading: 210,mL
